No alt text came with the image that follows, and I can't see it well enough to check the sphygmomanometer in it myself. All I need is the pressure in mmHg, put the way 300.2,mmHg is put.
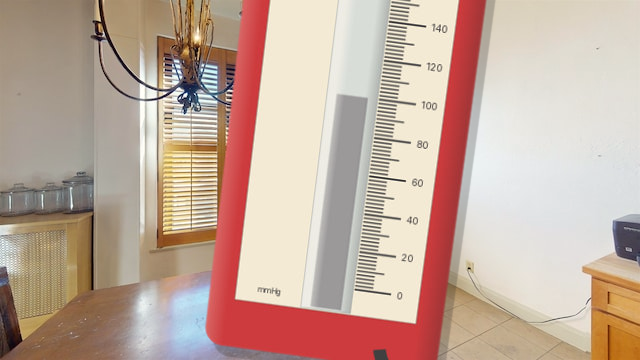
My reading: 100,mmHg
